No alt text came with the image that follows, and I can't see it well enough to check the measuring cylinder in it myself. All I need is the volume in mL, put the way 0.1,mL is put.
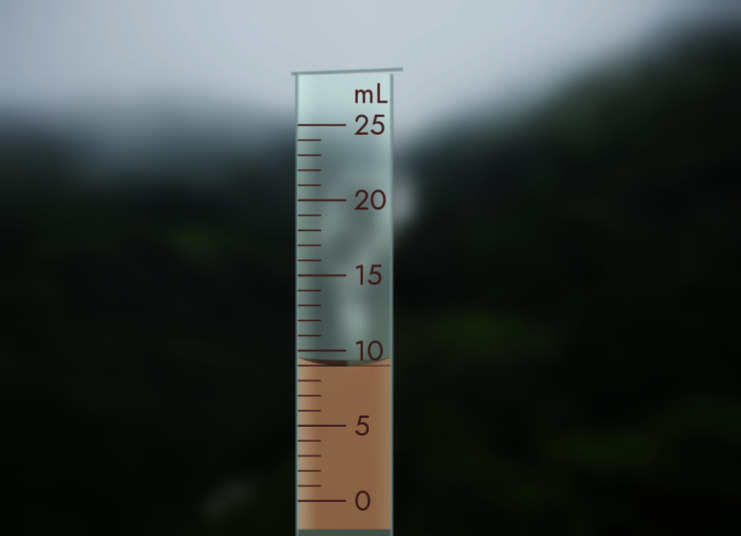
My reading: 9,mL
